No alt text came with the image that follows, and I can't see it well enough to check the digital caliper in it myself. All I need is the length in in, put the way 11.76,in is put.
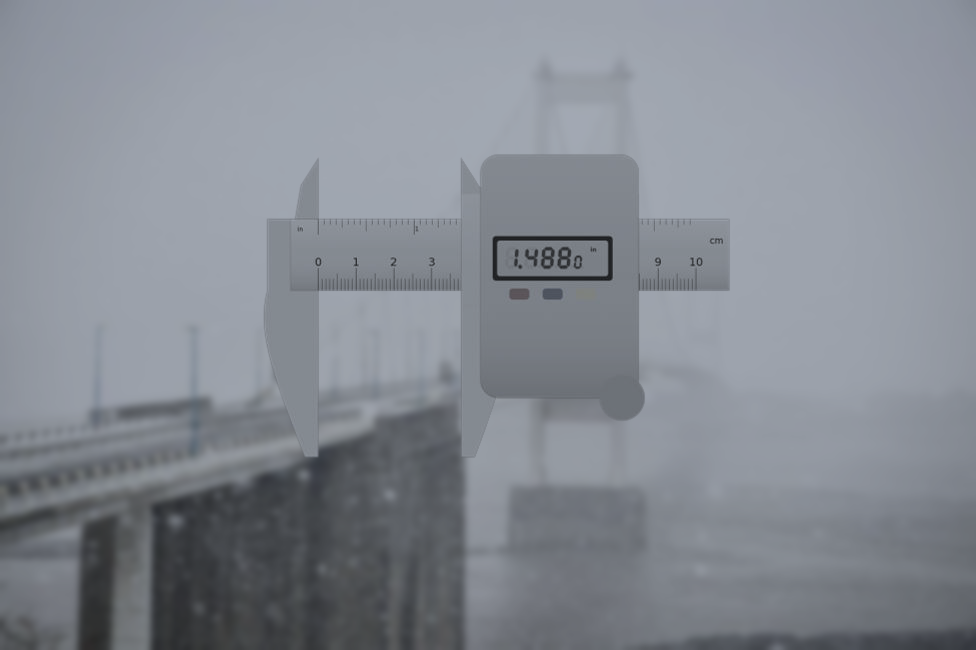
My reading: 1.4880,in
